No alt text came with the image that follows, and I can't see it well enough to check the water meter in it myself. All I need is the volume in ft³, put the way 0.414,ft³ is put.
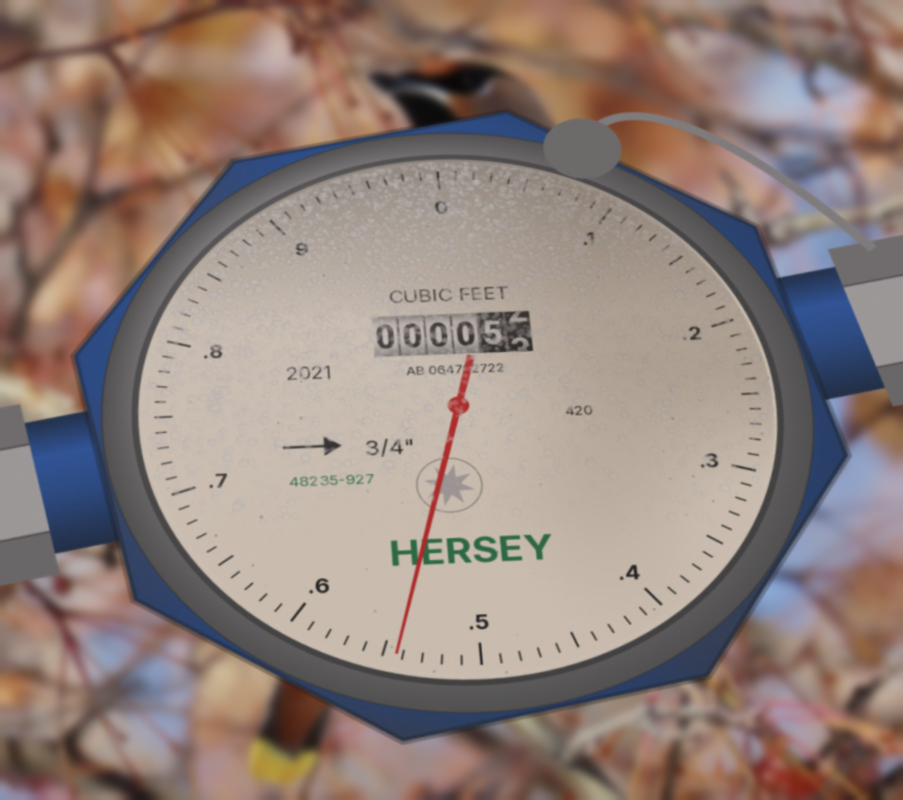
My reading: 52.54,ft³
